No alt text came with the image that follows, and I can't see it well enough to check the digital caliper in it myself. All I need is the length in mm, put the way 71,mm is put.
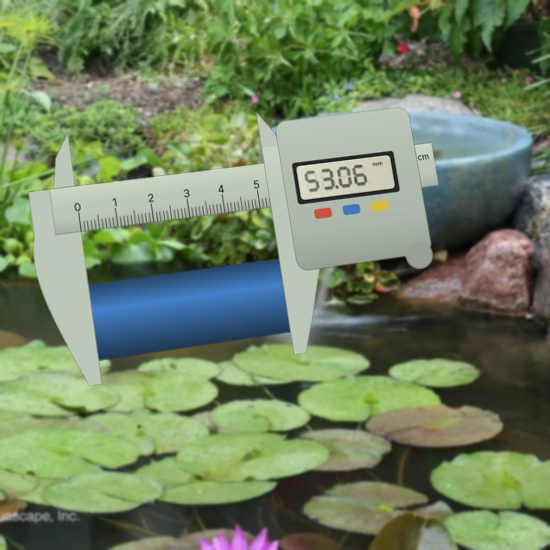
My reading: 53.06,mm
